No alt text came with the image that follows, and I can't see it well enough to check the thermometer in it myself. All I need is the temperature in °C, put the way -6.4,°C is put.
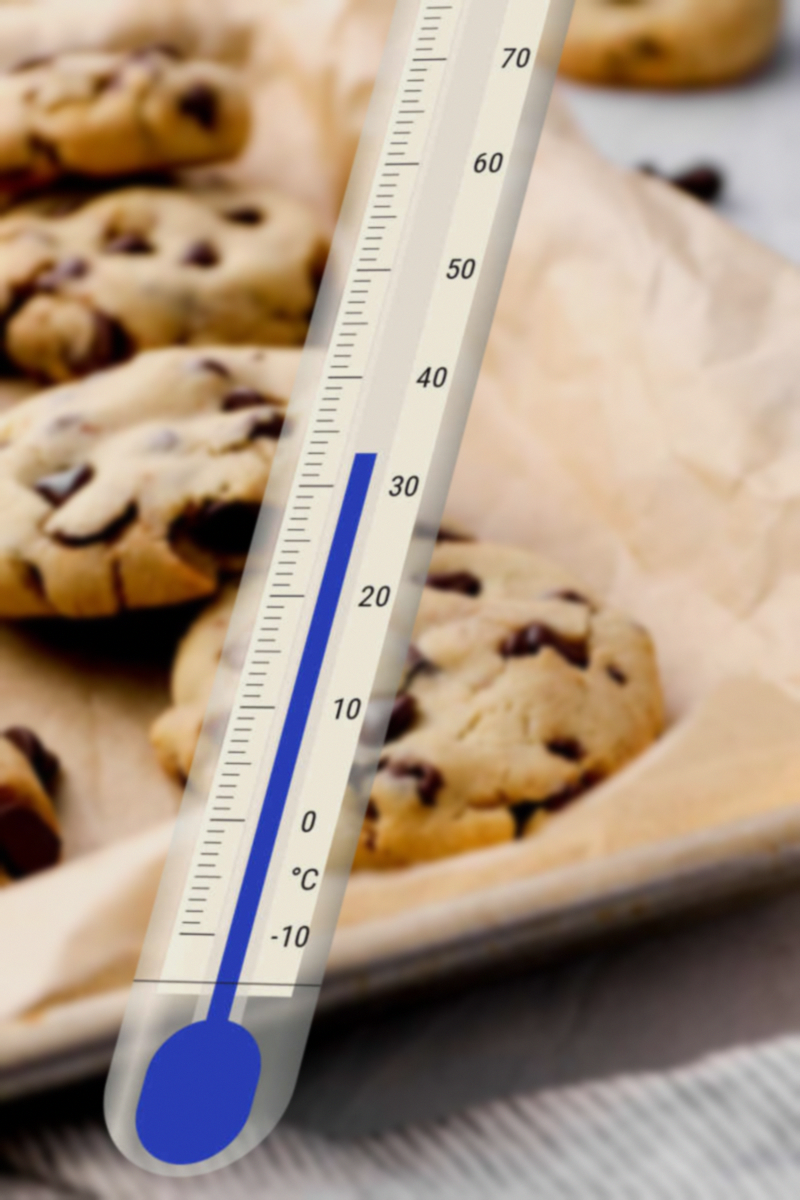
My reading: 33,°C
